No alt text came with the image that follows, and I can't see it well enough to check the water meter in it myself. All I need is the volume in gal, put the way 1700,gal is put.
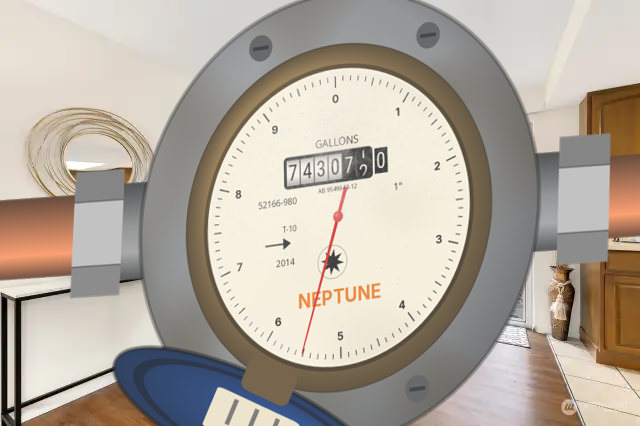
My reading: 7430715.5,gal
